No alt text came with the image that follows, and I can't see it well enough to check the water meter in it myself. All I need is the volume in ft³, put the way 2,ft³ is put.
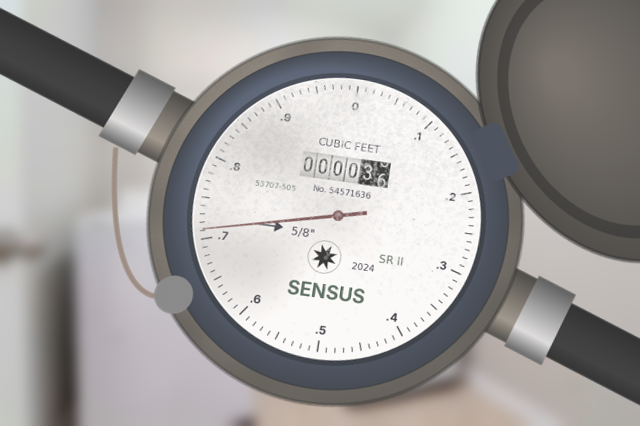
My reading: 35.71,ft³
